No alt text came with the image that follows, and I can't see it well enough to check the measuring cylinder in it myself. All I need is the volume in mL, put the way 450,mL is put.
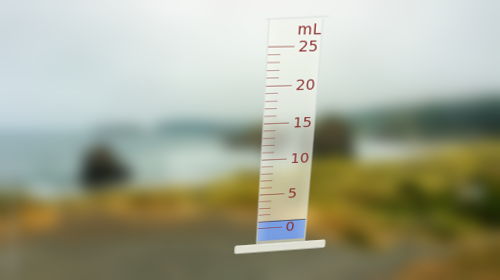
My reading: 1,mL
